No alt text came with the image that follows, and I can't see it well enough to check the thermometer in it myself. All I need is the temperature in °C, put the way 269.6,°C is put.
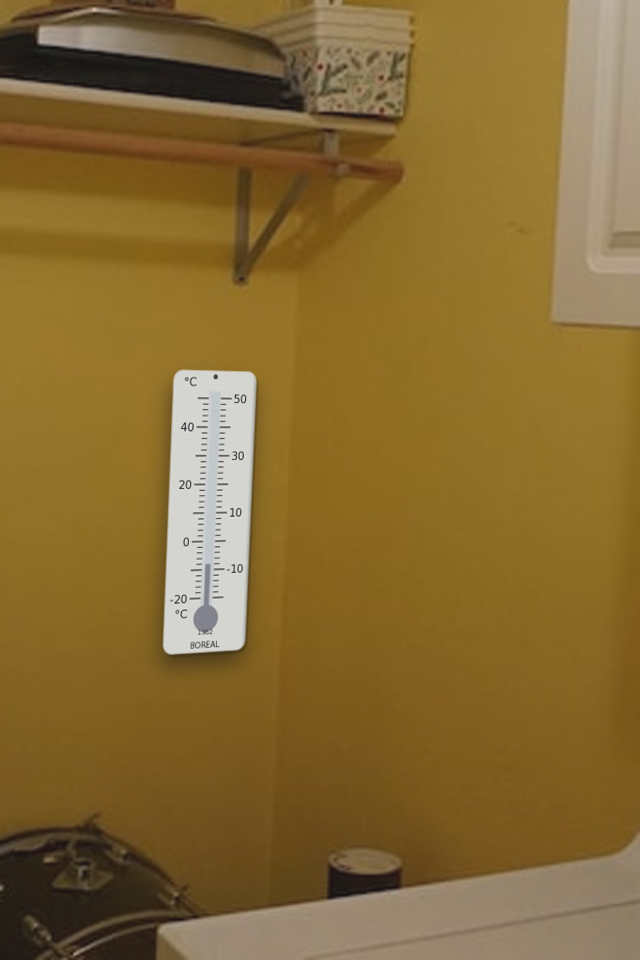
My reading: -8,°C
